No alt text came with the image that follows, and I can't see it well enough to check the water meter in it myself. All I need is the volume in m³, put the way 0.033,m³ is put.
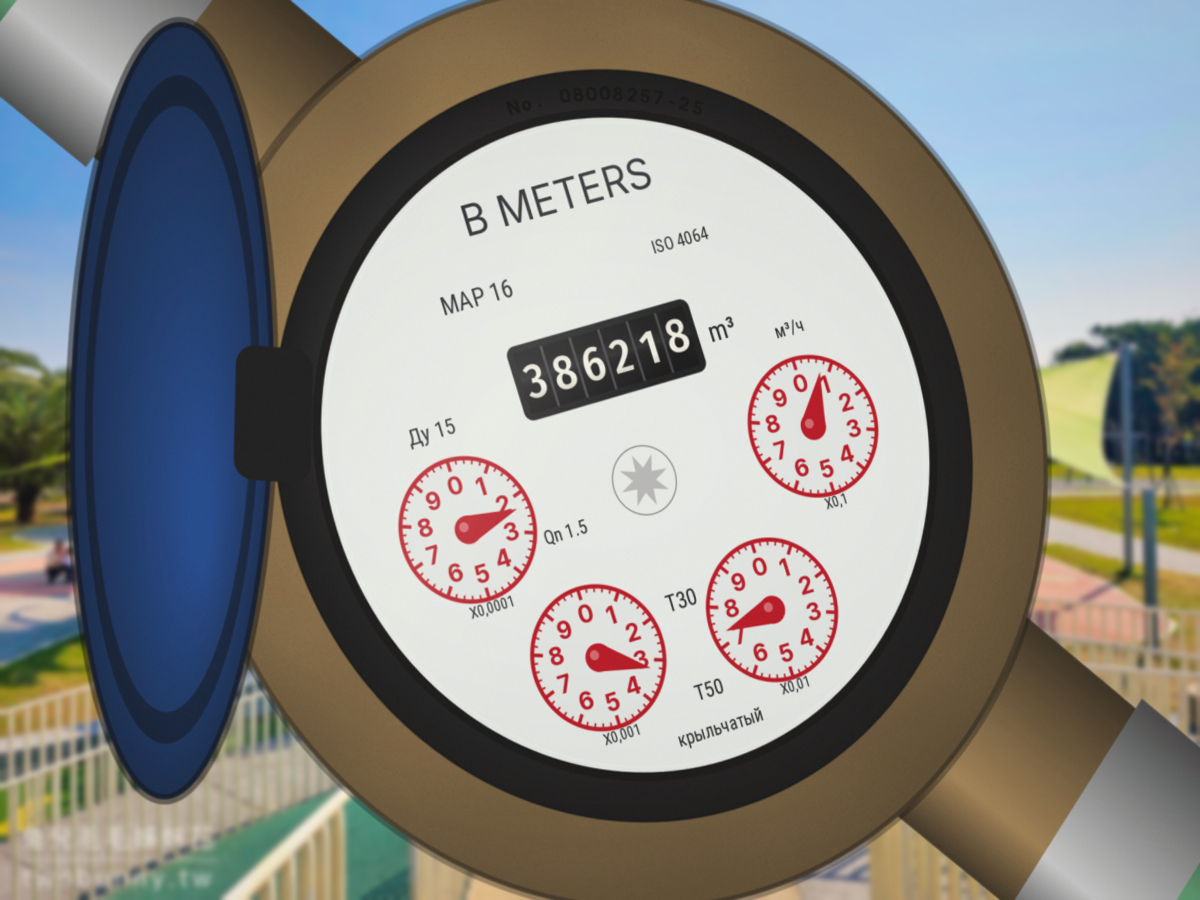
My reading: 386218.0732,m³
